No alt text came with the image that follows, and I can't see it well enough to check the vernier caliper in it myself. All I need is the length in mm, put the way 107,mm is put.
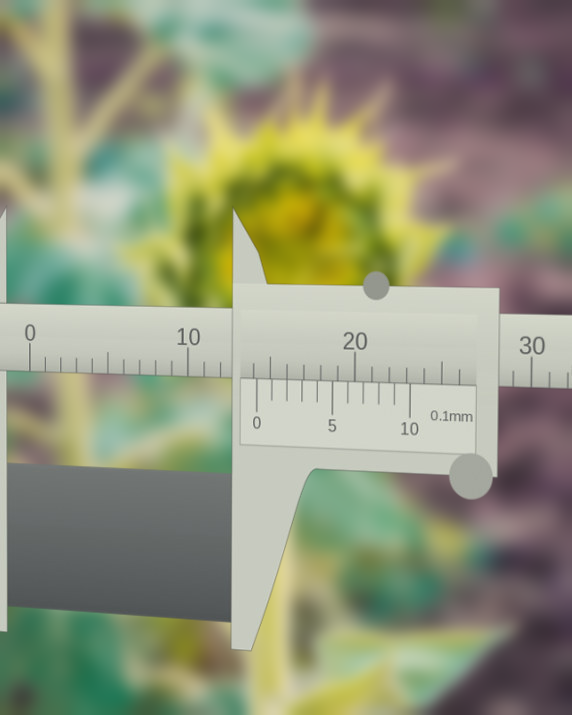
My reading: 14.2,mm
